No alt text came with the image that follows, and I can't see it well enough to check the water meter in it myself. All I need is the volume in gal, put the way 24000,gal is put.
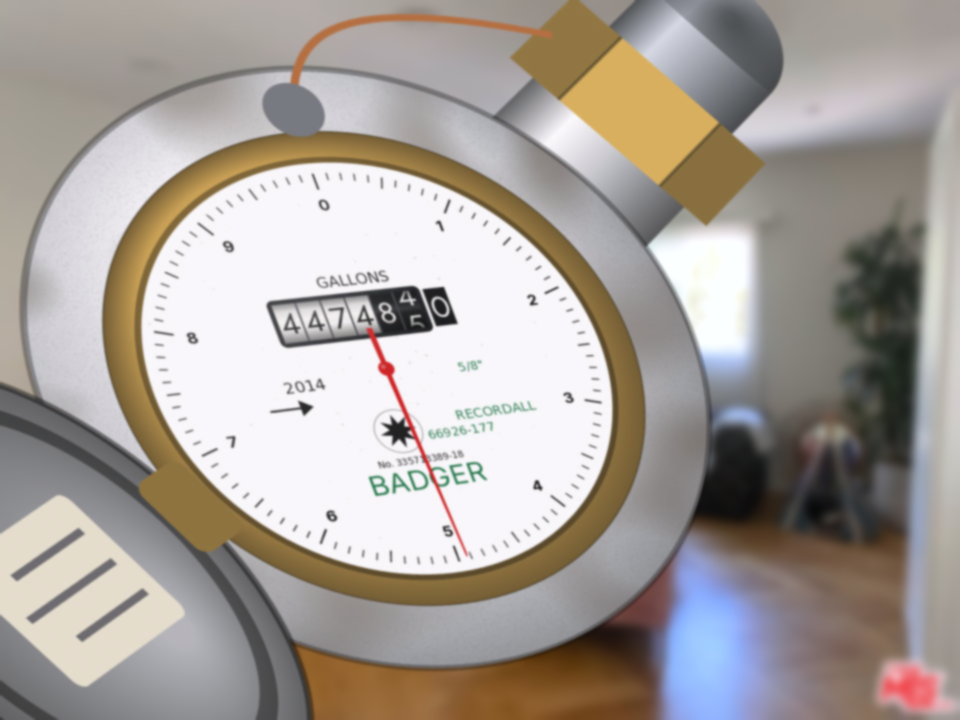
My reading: 4474844.9,gal
